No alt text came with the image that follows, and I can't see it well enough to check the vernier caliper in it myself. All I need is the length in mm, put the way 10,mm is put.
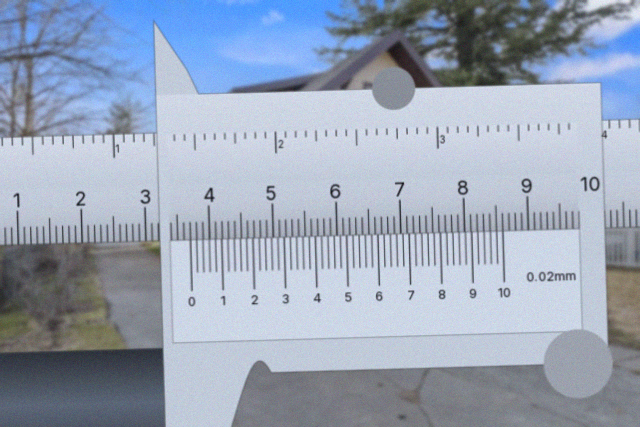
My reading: 37.0,mm
